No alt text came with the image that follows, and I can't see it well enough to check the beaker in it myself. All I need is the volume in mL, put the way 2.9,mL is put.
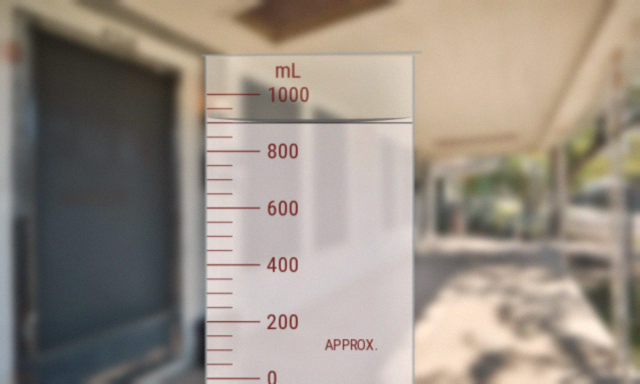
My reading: 900,mL
